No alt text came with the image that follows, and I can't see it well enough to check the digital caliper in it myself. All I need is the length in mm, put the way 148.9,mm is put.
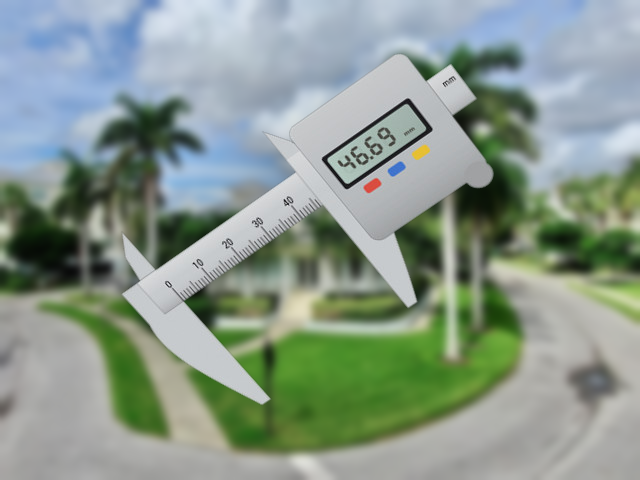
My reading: 46.69,mm
